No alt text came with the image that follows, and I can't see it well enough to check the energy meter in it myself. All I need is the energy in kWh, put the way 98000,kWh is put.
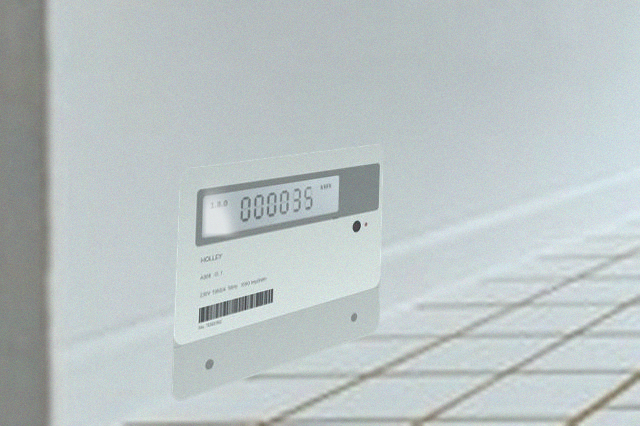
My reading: 35,kWh
